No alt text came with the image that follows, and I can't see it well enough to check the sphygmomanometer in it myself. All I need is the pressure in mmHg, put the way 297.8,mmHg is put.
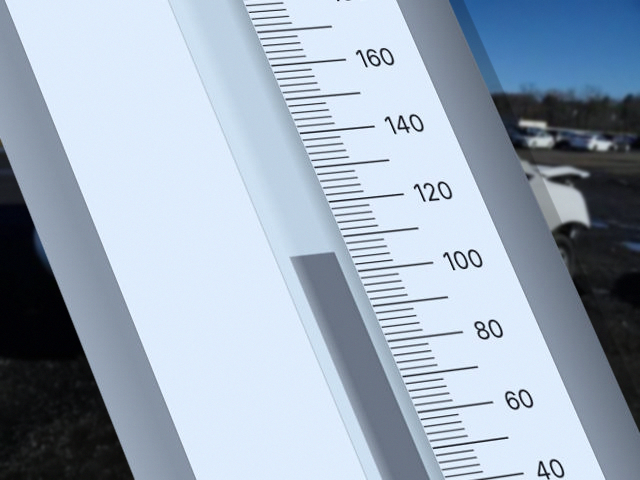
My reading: 106,mmHg
